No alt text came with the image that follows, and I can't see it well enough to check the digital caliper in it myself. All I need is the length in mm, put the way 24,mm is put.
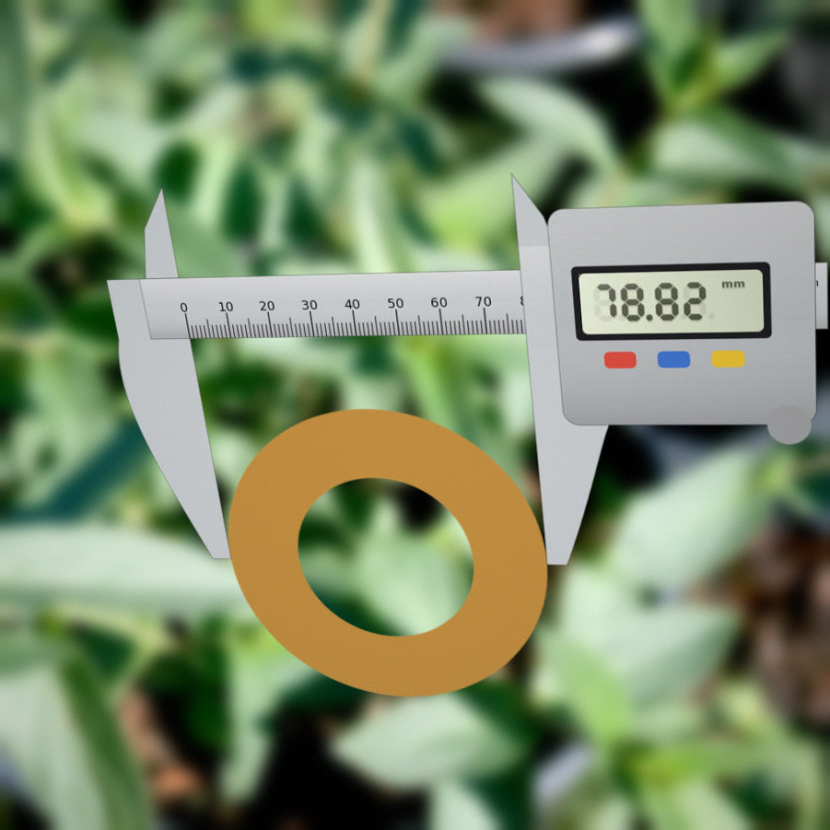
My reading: 78.82,mm
